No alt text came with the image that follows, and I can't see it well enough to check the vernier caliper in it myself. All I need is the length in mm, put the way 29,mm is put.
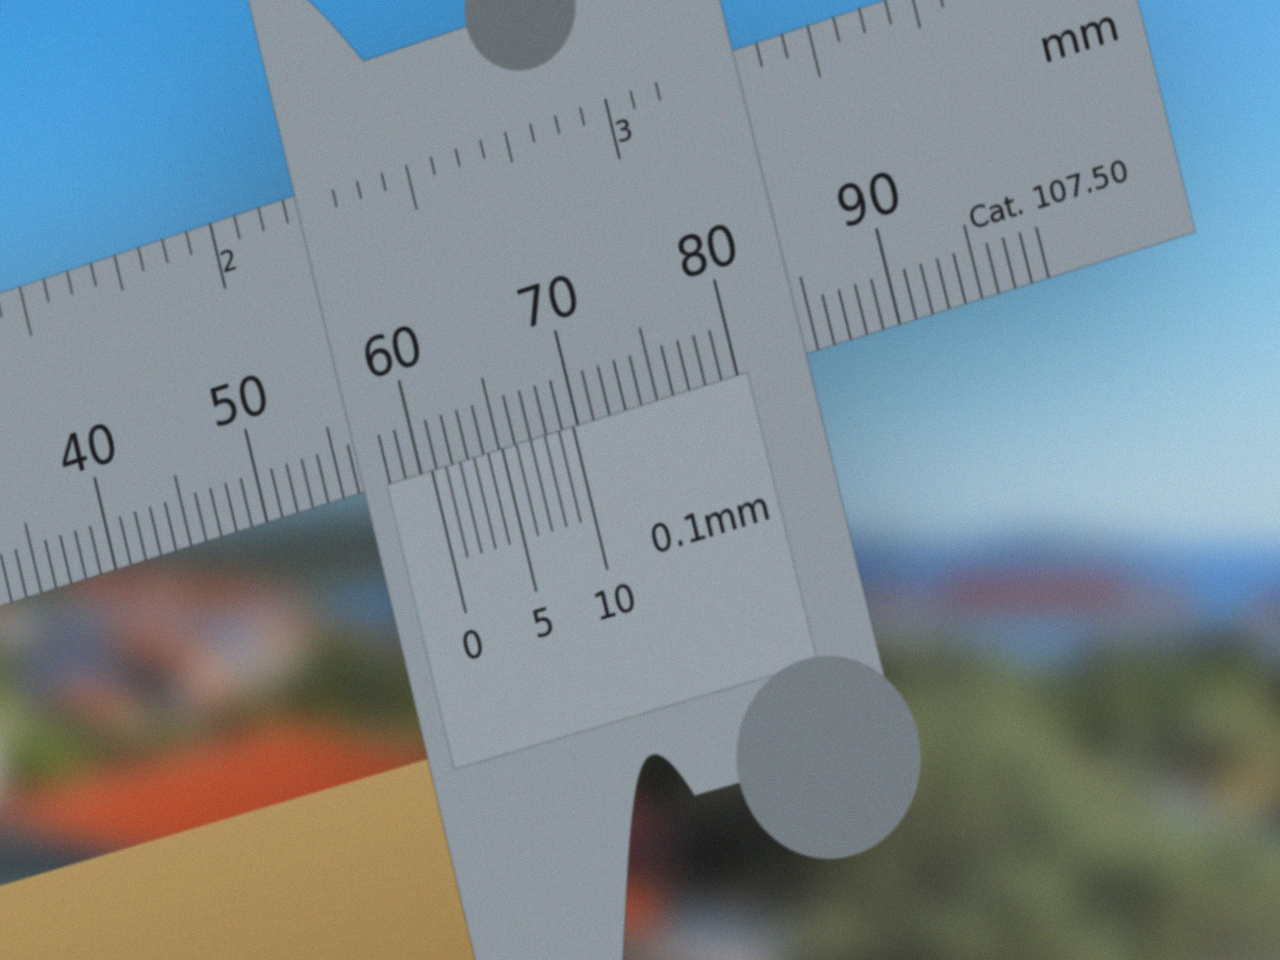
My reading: 60.7,mm
